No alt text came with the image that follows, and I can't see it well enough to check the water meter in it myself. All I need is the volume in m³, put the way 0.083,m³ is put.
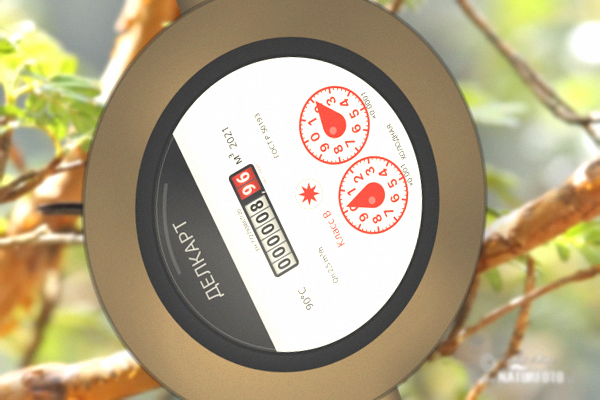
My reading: 8.9602,m³
